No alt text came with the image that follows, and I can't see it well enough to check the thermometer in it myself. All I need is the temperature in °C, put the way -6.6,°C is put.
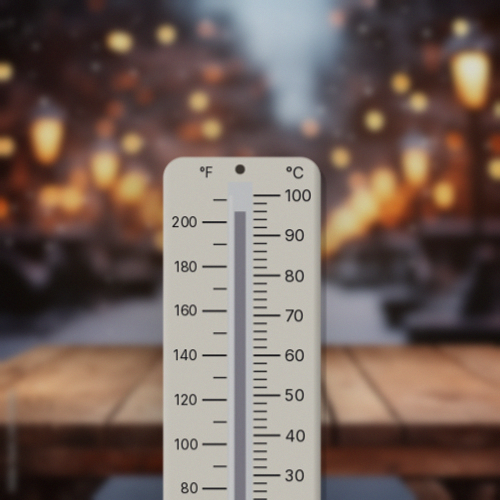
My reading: 96,°C
